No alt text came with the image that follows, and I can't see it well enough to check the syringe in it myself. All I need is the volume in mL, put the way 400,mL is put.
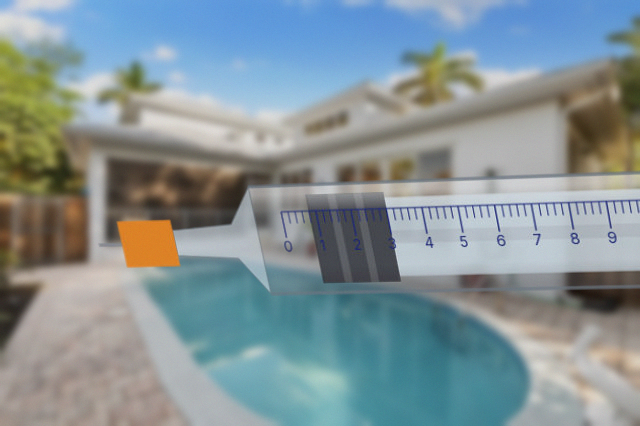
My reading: 0.8,mL
